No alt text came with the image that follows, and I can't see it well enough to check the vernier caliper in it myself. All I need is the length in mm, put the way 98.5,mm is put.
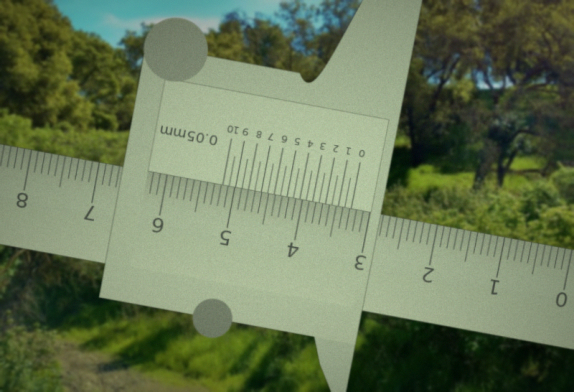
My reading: 32.8,mm
